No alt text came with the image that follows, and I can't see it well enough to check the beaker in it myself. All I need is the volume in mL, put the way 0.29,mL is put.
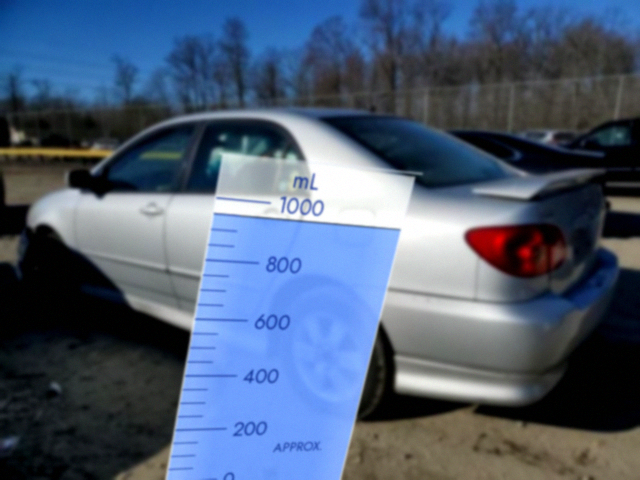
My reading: 950,mL
